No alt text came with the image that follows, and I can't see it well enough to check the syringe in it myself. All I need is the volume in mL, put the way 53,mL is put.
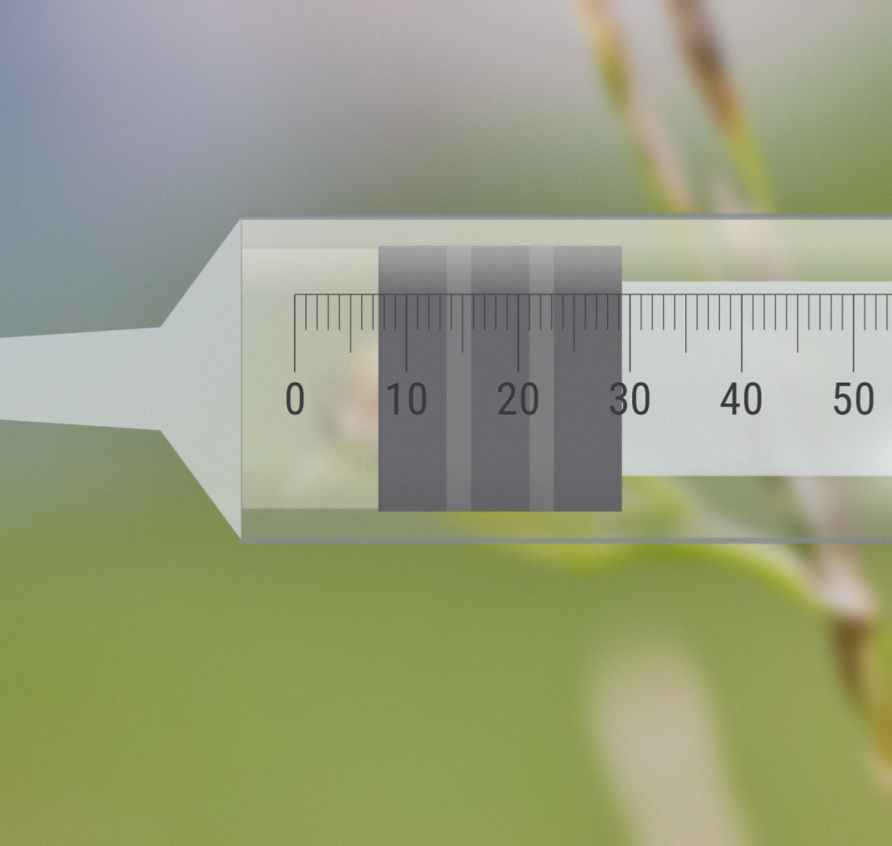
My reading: 7.5,mL
